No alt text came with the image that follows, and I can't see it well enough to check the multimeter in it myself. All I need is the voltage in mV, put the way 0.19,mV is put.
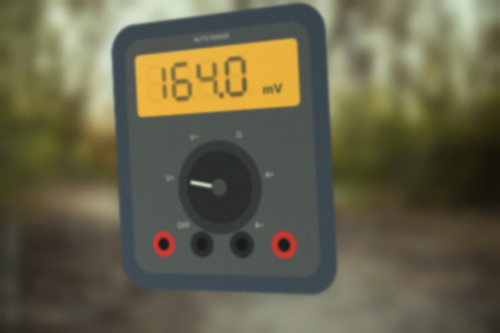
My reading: 164.0,mV
